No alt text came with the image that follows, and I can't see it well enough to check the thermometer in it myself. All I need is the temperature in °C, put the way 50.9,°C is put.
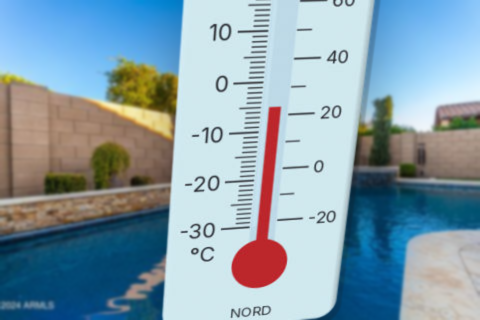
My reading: -5,°C
